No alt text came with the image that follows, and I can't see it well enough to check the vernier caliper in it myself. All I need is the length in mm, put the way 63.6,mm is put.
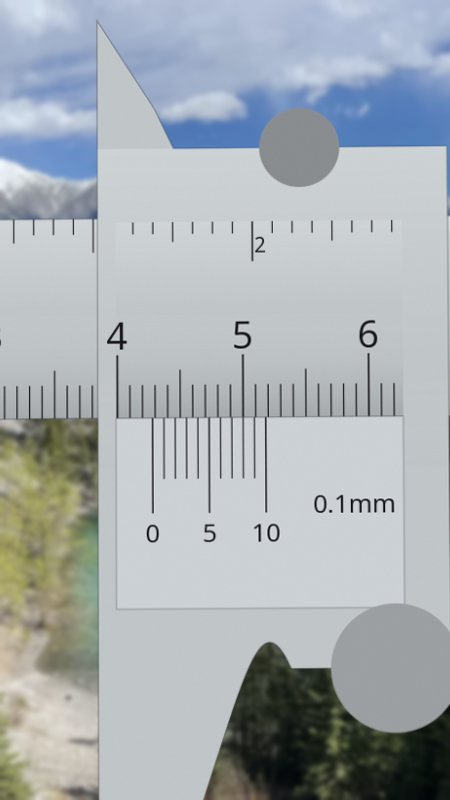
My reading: 42.8,mm
